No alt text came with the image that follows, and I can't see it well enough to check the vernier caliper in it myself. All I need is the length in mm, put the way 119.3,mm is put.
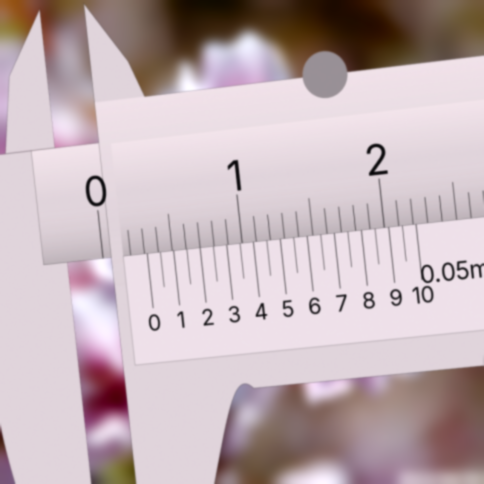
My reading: 3.2,mm
